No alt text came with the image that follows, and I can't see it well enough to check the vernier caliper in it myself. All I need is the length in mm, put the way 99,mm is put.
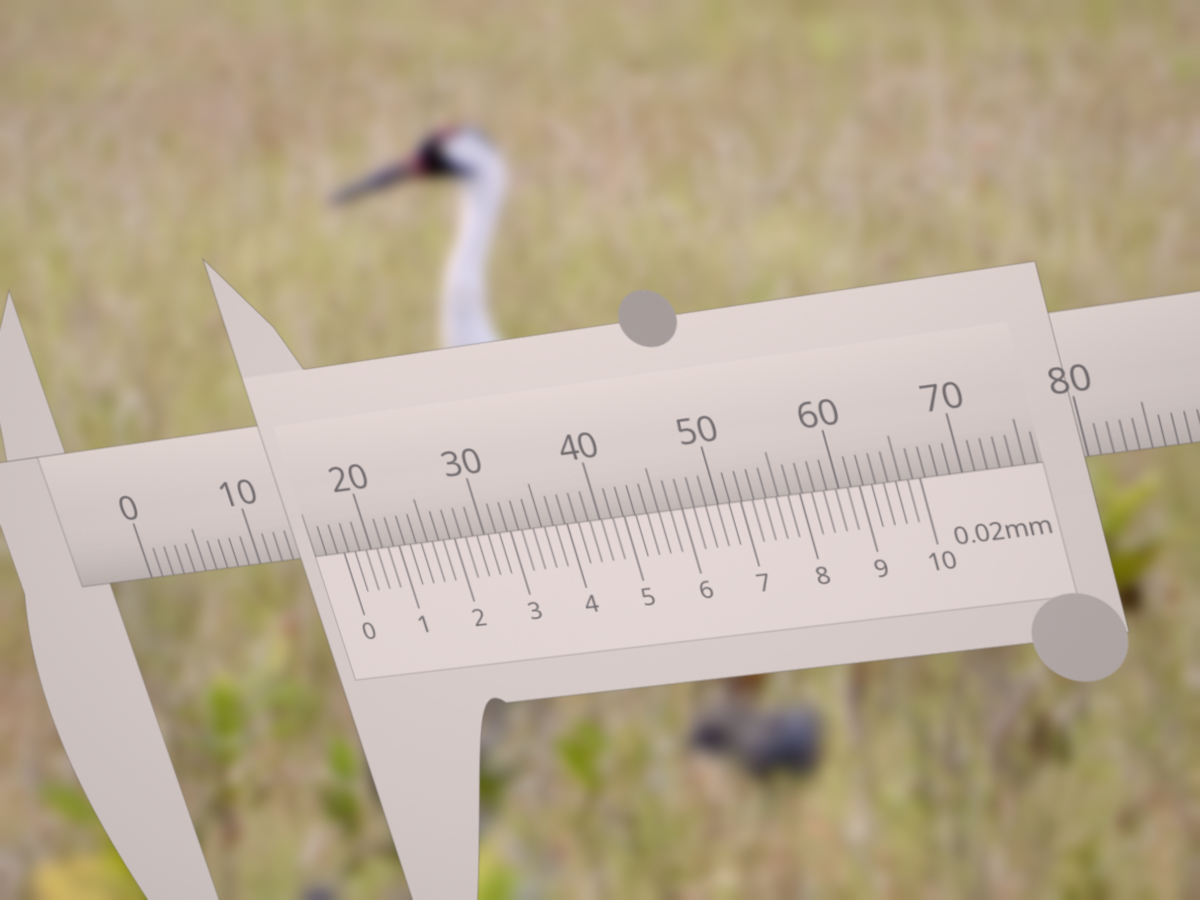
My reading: 17.6,mm
